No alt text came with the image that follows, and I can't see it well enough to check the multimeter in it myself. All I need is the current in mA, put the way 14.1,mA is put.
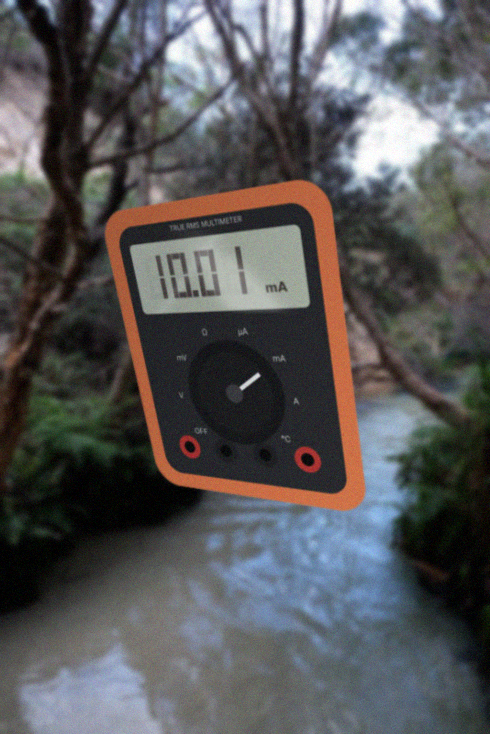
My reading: 10.01,mA
